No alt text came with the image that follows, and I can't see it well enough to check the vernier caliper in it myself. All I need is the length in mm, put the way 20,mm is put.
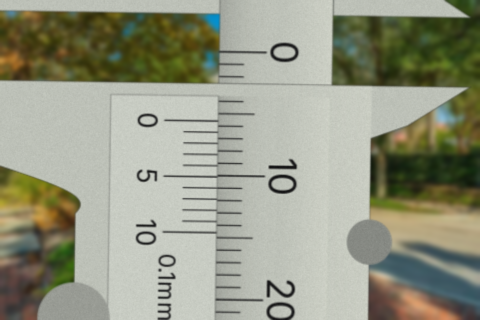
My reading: 5.6,mm
